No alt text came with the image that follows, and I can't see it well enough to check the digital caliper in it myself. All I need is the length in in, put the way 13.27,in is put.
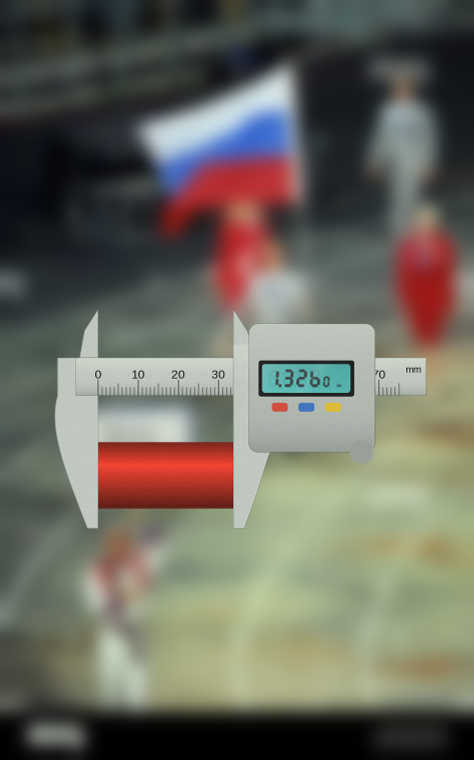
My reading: 1.3260,in
